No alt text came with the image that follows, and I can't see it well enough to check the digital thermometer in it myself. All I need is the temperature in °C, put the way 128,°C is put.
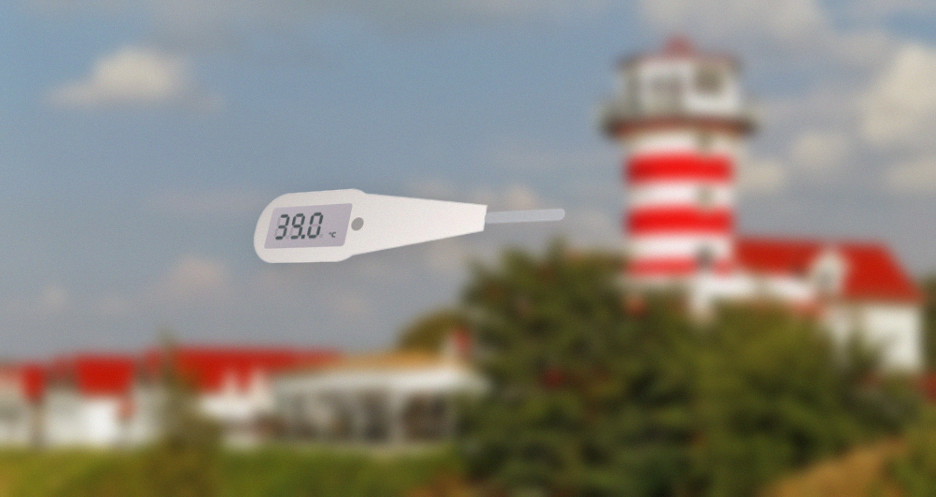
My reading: 39.0,°C
